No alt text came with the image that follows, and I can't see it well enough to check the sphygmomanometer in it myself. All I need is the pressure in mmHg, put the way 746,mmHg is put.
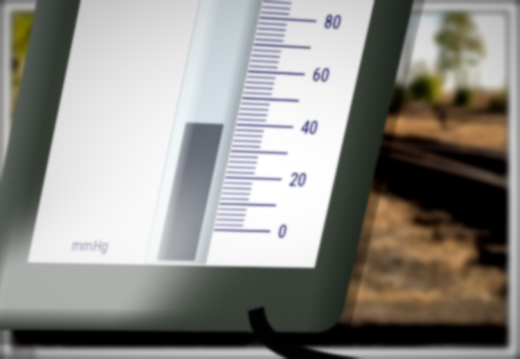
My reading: 40,mmHg
